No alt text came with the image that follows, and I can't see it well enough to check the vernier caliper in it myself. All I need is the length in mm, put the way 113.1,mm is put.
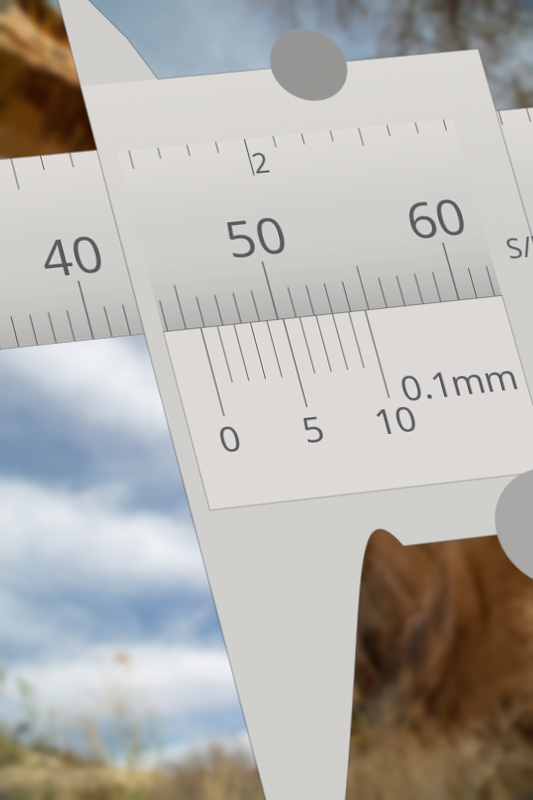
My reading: 45.8,mm
